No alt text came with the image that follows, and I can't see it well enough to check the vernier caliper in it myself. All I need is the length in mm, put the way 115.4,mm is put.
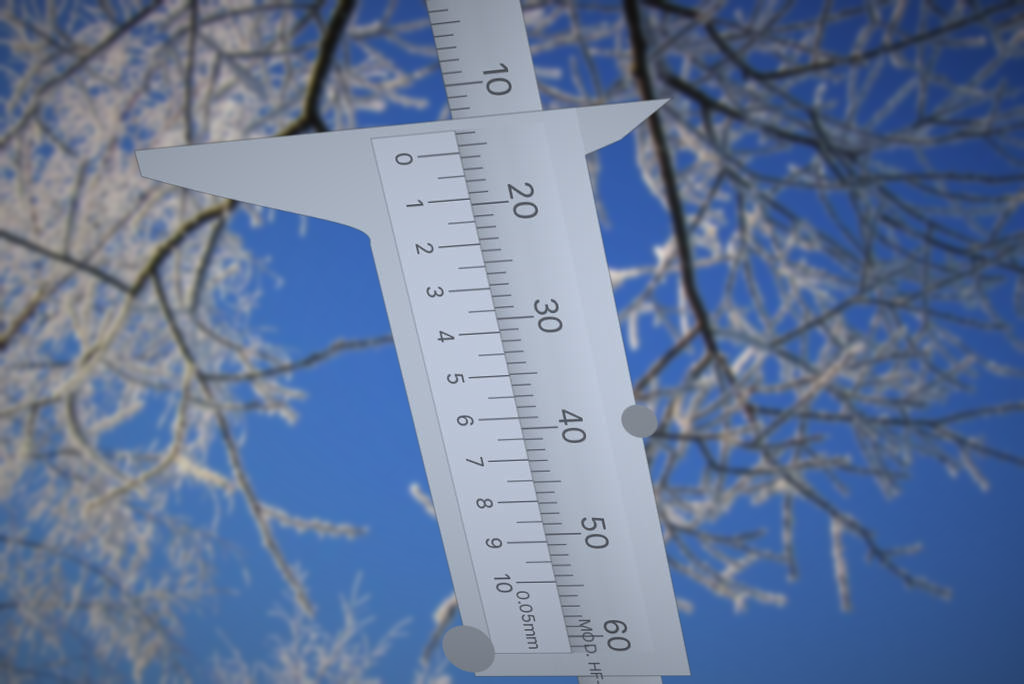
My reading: 15.6,mm
